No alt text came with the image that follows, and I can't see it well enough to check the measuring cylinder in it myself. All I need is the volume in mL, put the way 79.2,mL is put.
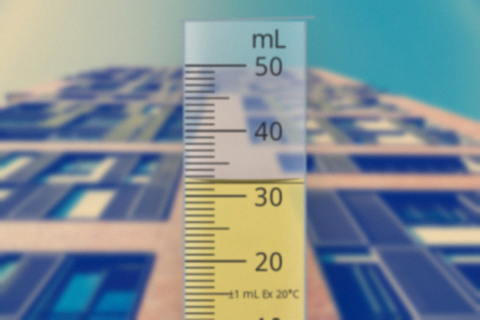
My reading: 32,mL
